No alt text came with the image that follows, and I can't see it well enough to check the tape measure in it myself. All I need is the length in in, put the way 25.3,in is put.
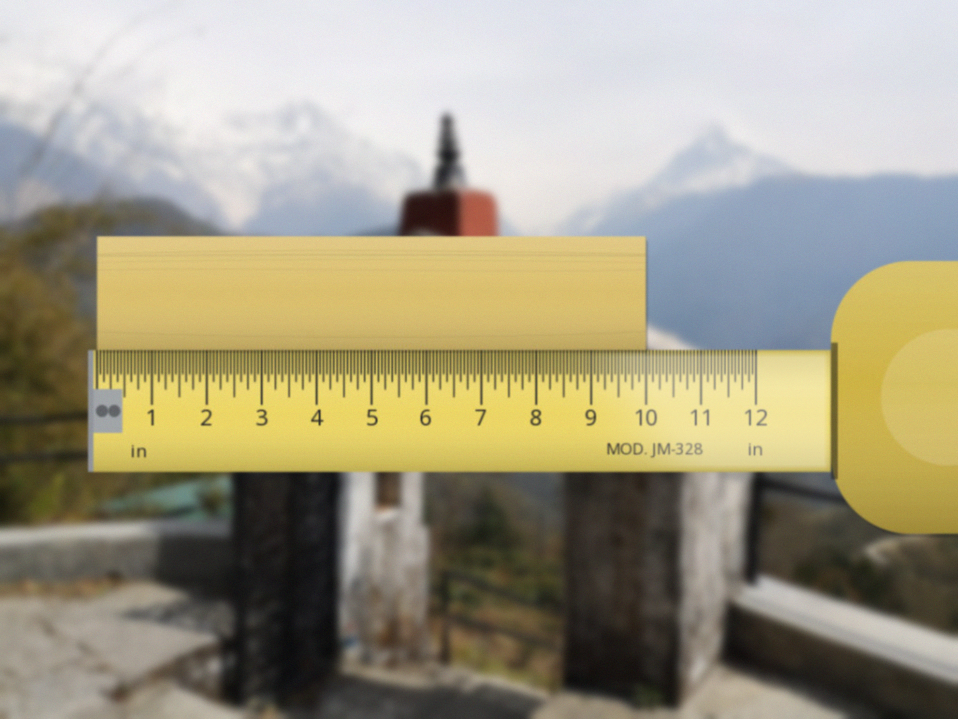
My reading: 10,in
